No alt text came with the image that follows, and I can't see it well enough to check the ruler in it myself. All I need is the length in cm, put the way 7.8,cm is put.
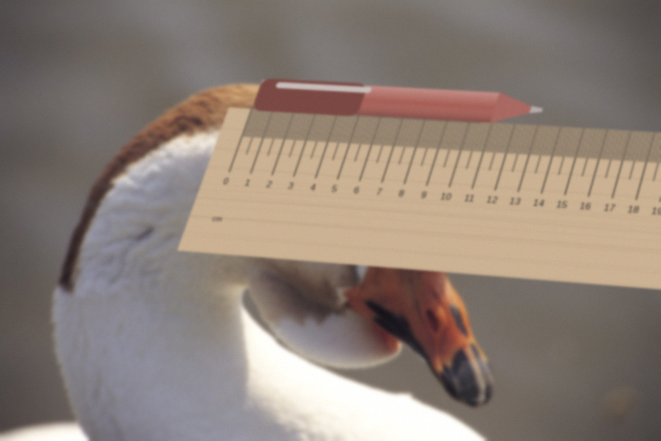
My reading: 13,cm
